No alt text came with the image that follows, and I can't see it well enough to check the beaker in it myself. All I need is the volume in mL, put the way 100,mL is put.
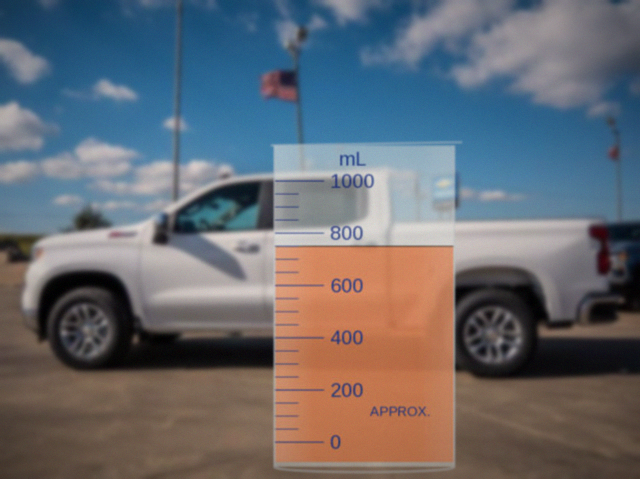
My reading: 750,mL
